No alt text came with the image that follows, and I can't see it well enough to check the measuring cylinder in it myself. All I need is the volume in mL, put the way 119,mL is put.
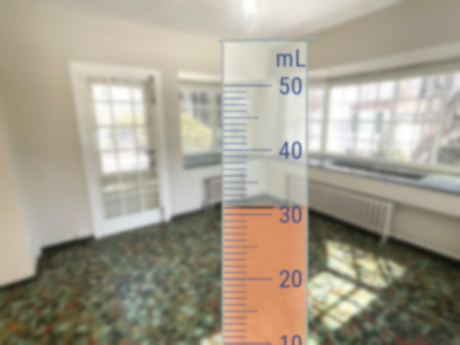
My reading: 31,mL
